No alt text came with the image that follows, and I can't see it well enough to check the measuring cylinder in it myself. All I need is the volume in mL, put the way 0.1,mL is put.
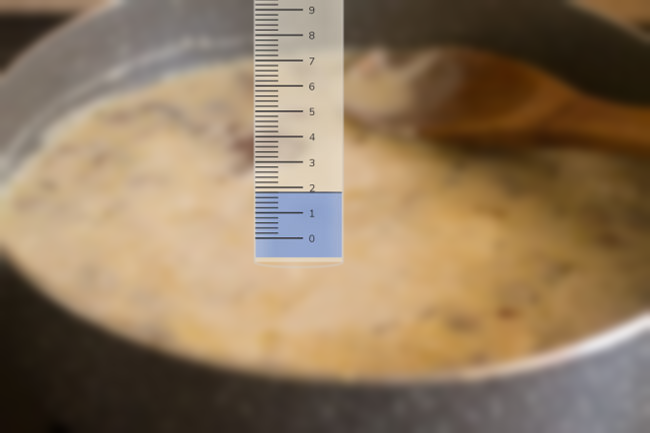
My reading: 1.8,mL
